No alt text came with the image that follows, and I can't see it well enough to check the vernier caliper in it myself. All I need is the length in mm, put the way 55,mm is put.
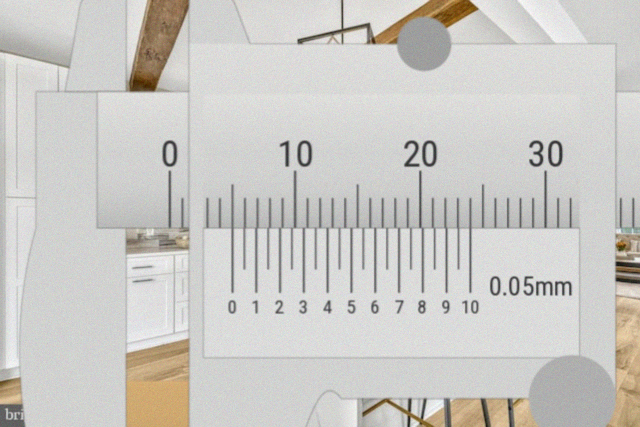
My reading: 5.0,mm
